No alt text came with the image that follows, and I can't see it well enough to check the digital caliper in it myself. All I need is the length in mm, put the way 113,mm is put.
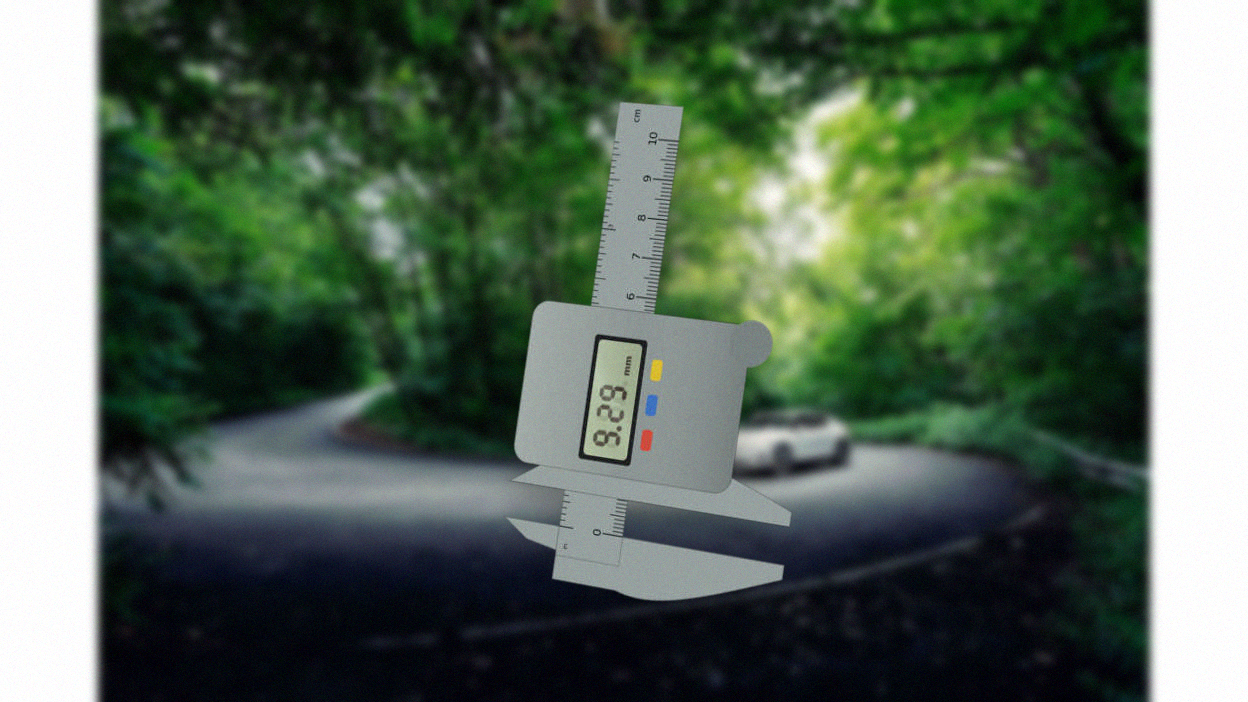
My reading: 9.29,mm
